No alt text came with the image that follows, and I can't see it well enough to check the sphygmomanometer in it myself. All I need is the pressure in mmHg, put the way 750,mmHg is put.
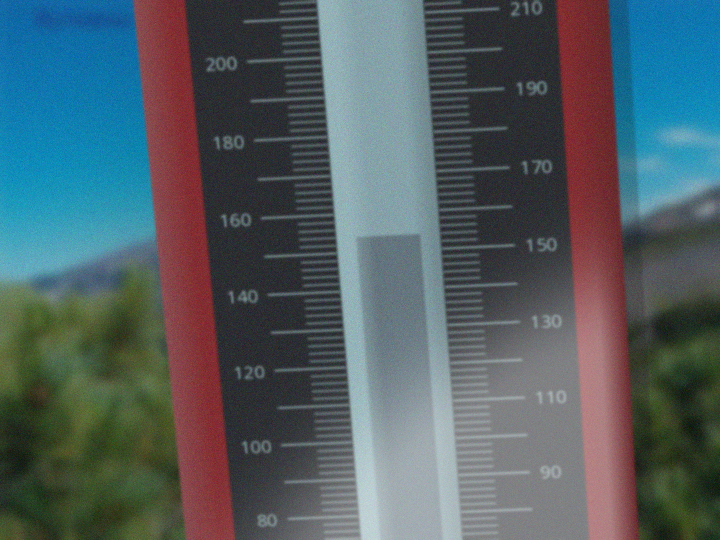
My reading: 154,mmHg
